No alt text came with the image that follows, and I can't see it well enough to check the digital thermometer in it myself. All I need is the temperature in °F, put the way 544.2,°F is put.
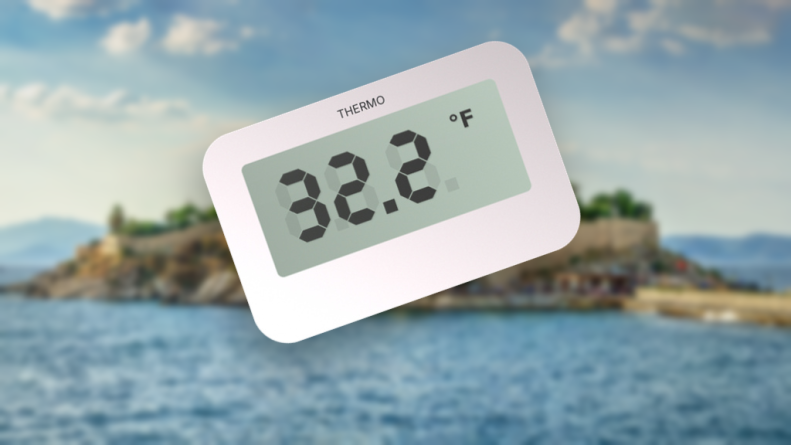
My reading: 32.2,°F
